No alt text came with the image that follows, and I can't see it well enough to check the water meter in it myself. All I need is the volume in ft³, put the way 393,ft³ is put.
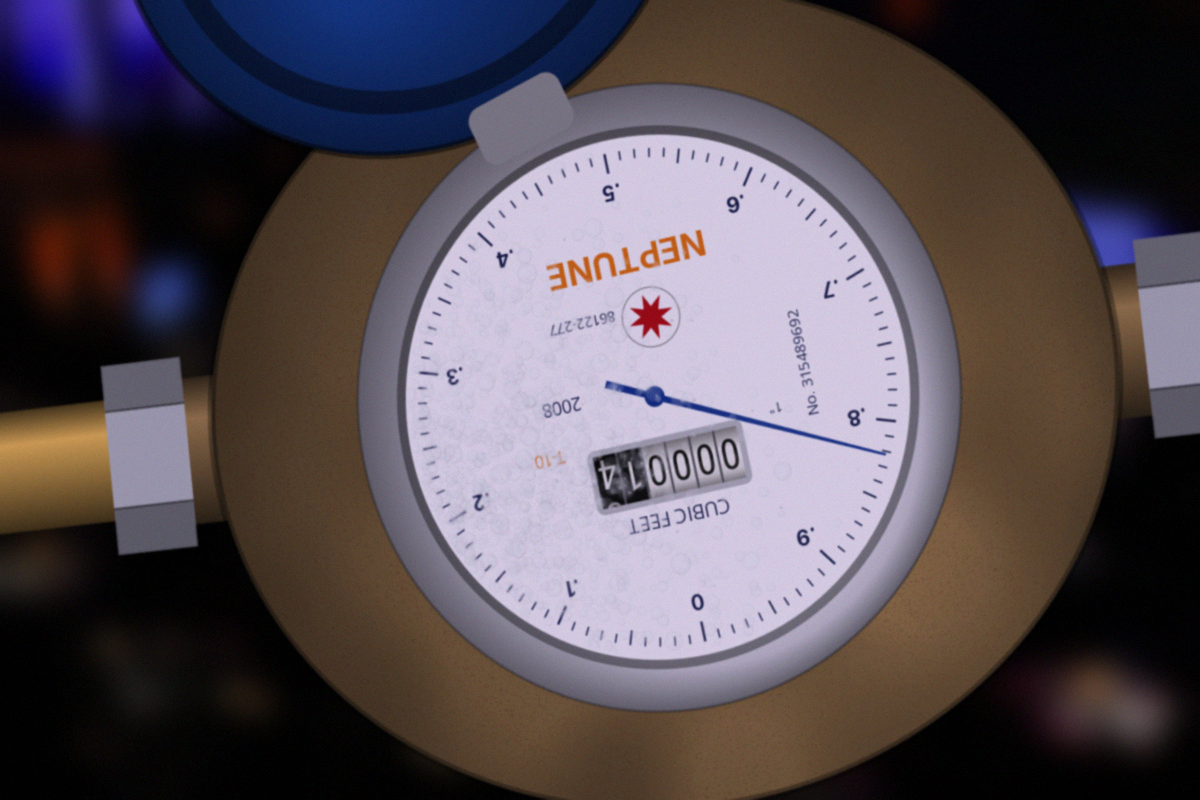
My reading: 13.82,ft³
